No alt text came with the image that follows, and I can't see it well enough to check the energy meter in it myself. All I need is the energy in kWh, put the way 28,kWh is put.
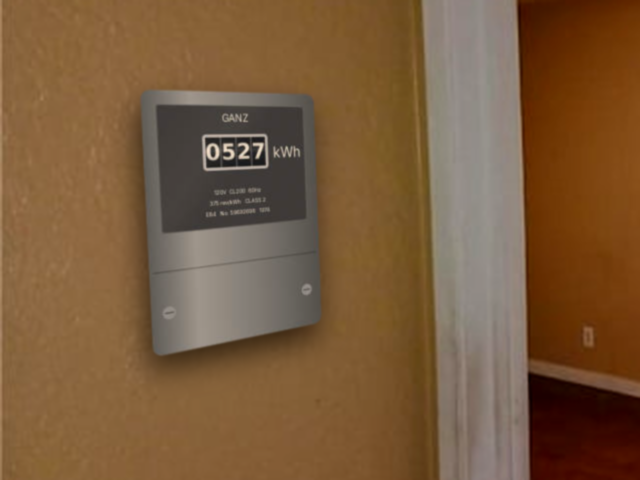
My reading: 527,kWh
